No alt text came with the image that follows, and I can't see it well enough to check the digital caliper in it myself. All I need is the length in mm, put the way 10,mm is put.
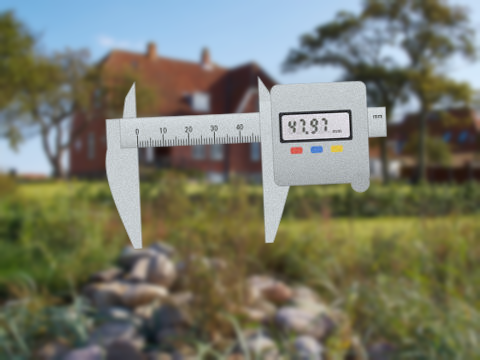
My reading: 47.97,mm
